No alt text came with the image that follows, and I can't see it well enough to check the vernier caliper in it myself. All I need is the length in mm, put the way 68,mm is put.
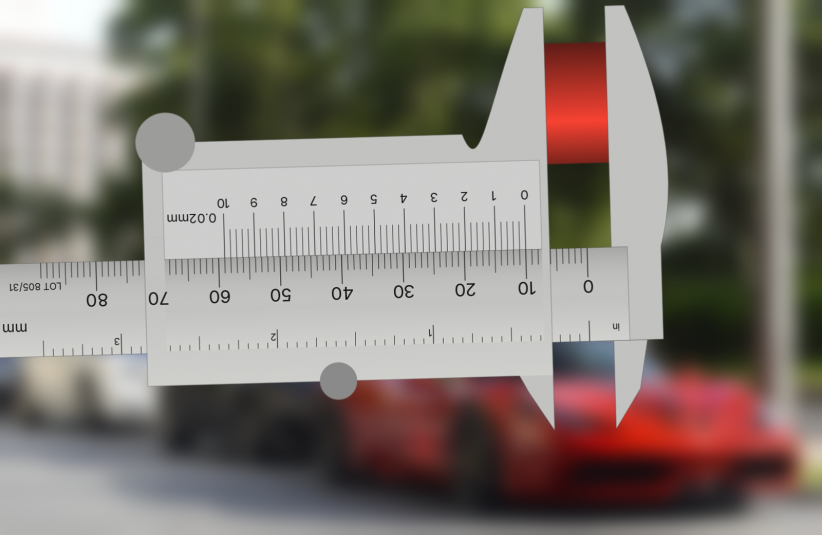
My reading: 10.0,mm
